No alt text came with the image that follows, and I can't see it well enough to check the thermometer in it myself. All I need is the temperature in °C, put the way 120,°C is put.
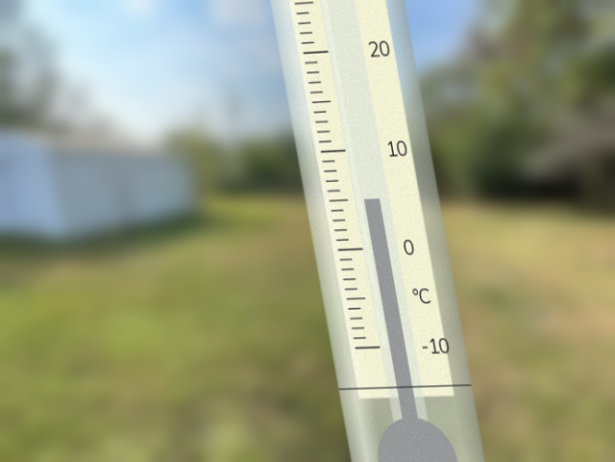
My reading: 5,°C
